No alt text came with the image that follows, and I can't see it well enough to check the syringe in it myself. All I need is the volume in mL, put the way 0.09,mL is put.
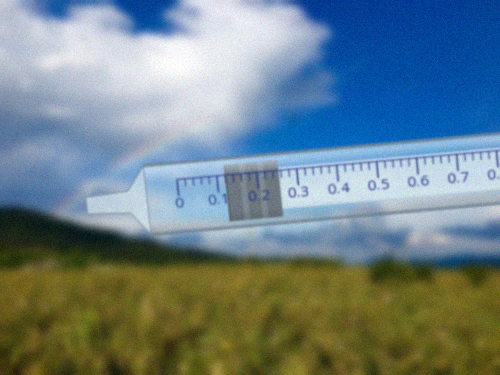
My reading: 0.12,mL
